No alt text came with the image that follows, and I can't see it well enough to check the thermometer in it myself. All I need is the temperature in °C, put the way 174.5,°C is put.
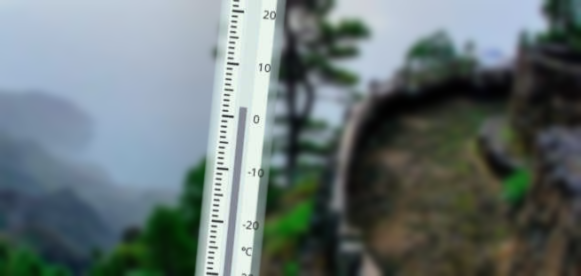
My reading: 2,°C
